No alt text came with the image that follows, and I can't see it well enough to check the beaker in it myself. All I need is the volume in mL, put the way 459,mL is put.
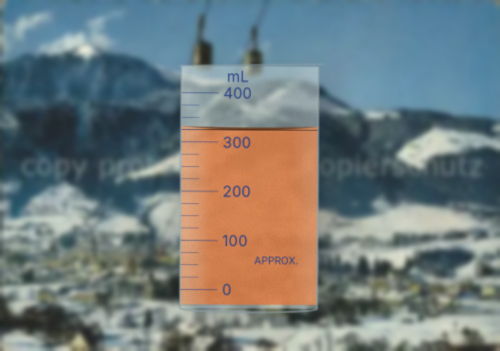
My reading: 325,mL
